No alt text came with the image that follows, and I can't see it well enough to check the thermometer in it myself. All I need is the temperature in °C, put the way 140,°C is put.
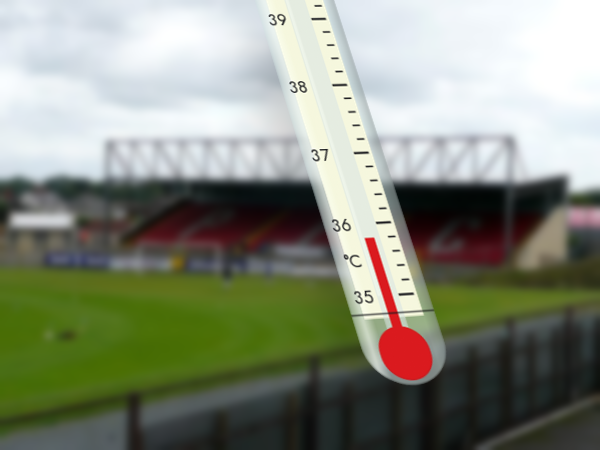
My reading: 35.8,°C
